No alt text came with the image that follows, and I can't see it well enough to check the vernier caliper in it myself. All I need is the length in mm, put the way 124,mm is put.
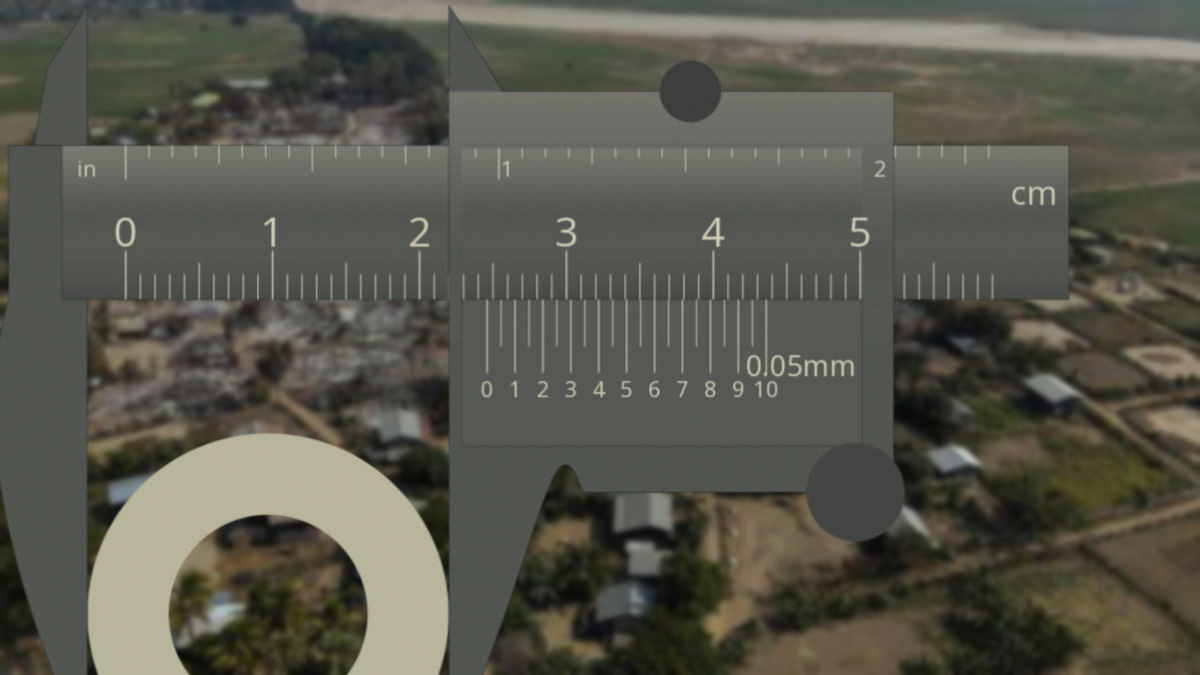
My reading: 24.6,mm
